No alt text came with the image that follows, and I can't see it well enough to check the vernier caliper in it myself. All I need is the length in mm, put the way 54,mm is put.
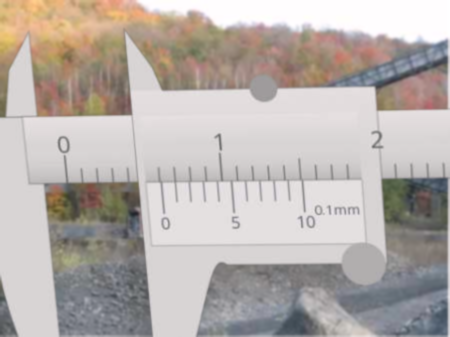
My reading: 6.1,mm
